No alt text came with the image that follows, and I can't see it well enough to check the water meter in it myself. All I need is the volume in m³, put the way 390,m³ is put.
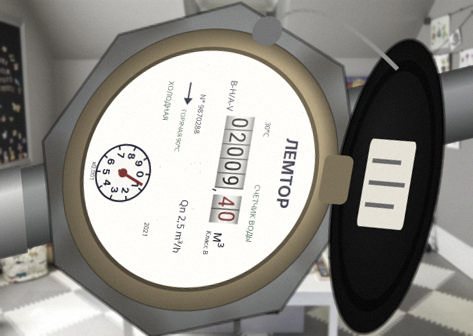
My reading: 2009.400,m³
